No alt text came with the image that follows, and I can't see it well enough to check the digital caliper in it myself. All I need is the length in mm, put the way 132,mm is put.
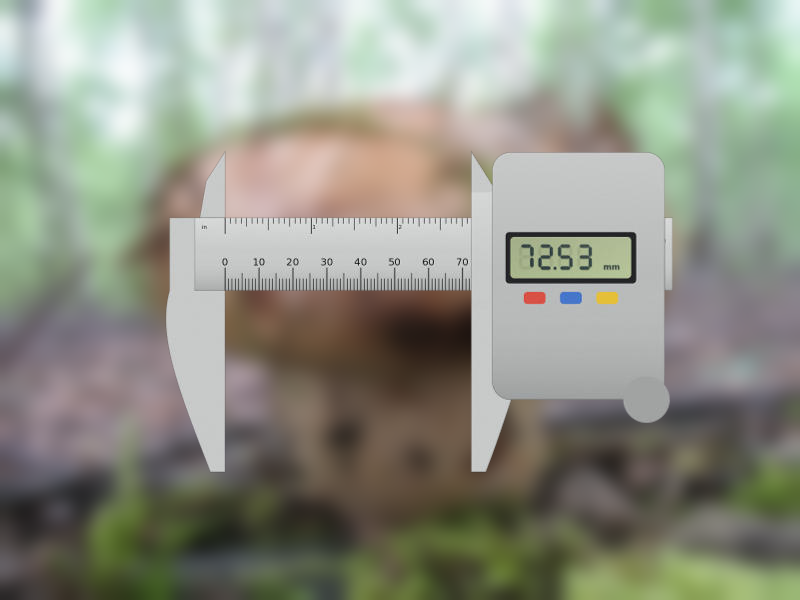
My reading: 72.53,mm
